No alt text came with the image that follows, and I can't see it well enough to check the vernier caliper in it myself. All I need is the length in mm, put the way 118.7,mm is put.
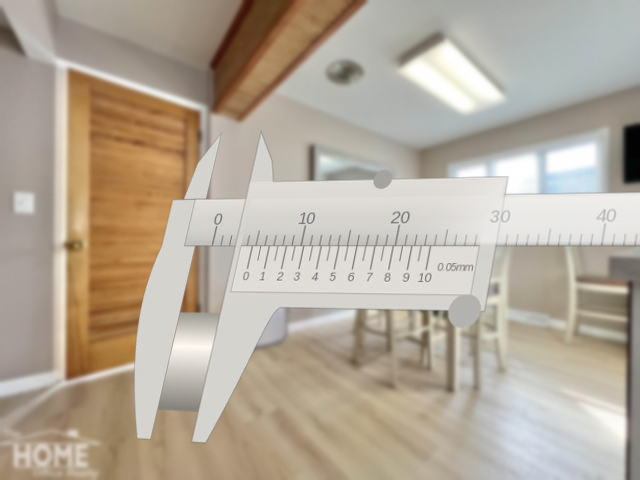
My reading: 4.6,mm
